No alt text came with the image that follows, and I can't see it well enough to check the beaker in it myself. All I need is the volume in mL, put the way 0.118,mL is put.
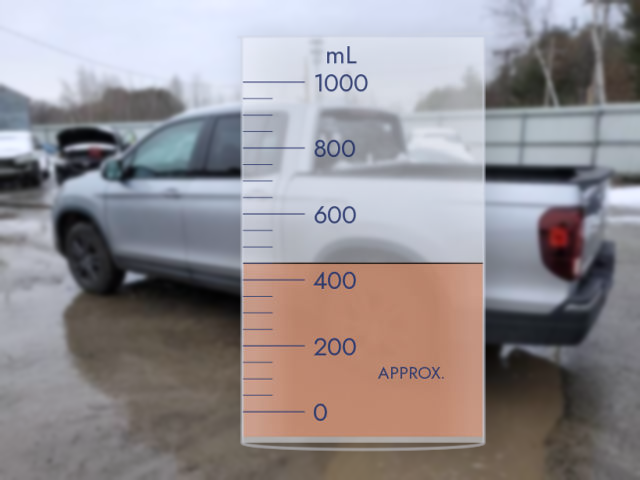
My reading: 450,mL
